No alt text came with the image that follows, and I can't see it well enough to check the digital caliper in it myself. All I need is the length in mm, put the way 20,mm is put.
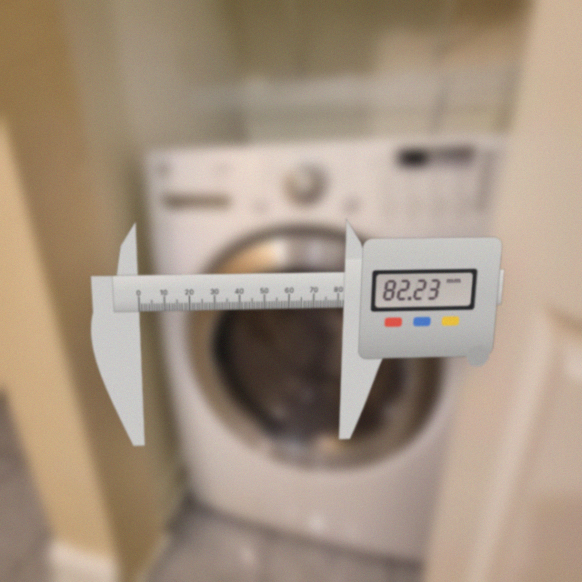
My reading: 82.23,mm
